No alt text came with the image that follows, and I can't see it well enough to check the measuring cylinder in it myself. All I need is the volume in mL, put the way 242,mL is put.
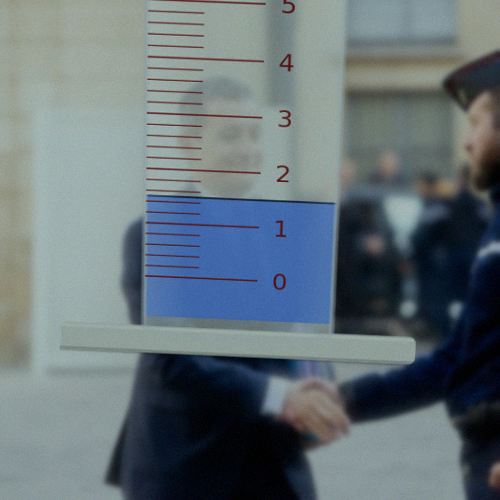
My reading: 1.5,mL
